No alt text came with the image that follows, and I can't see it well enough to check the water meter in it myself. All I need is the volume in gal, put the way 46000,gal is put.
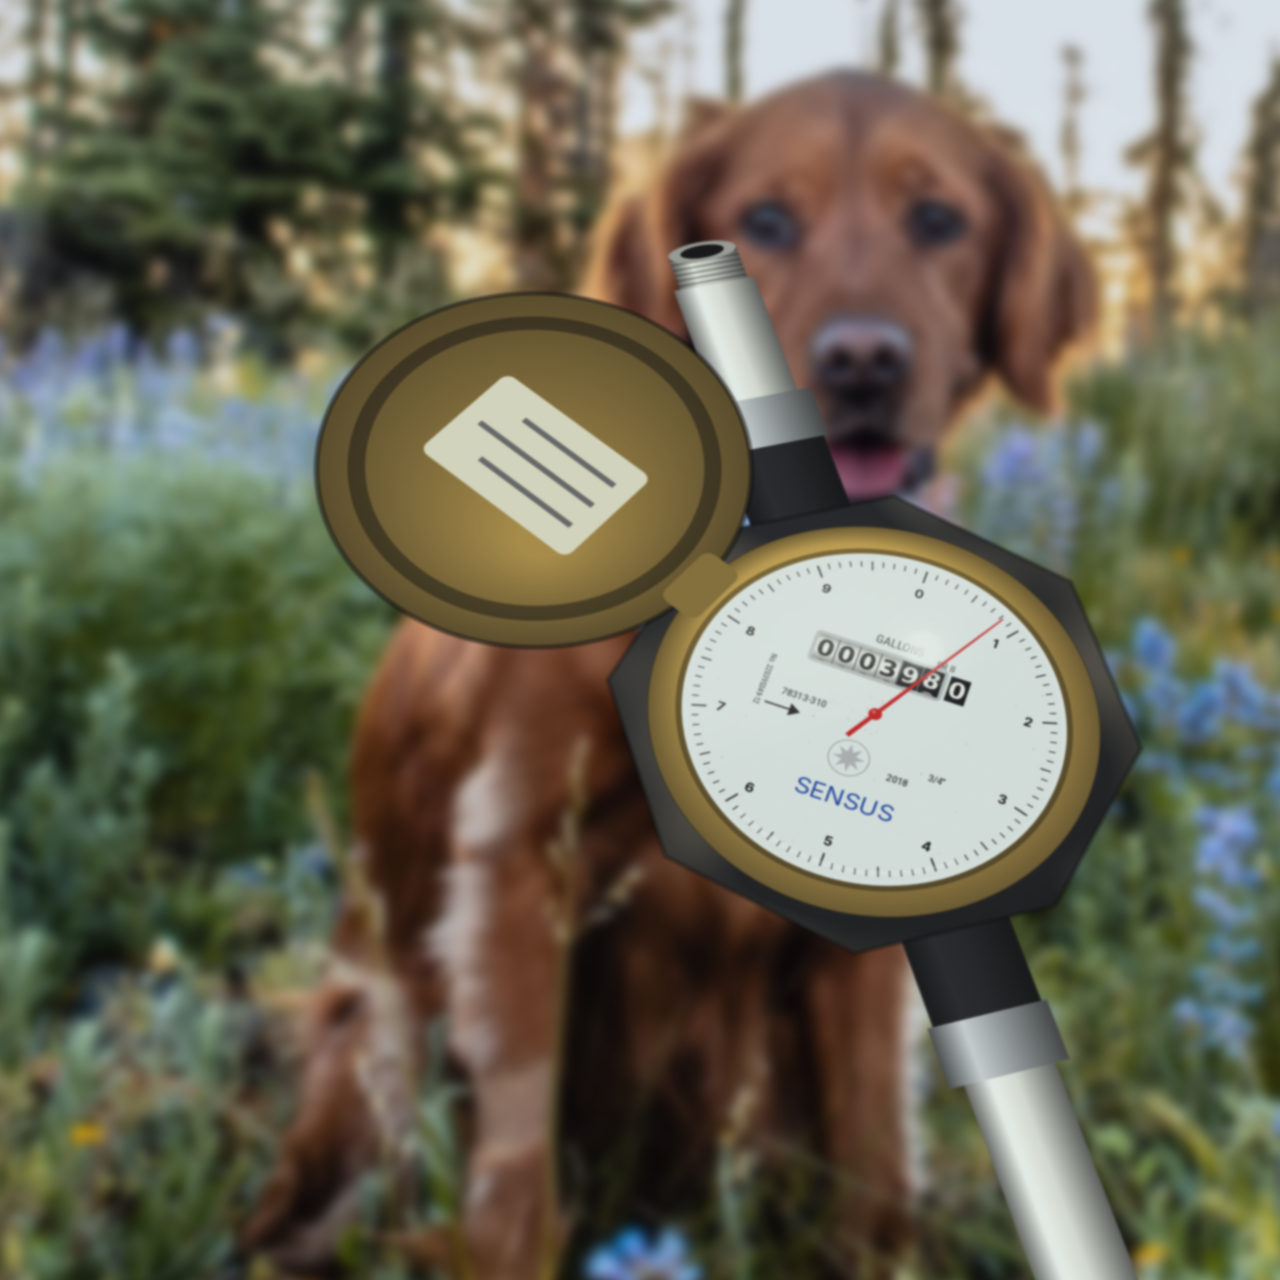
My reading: 3980.8,gal
